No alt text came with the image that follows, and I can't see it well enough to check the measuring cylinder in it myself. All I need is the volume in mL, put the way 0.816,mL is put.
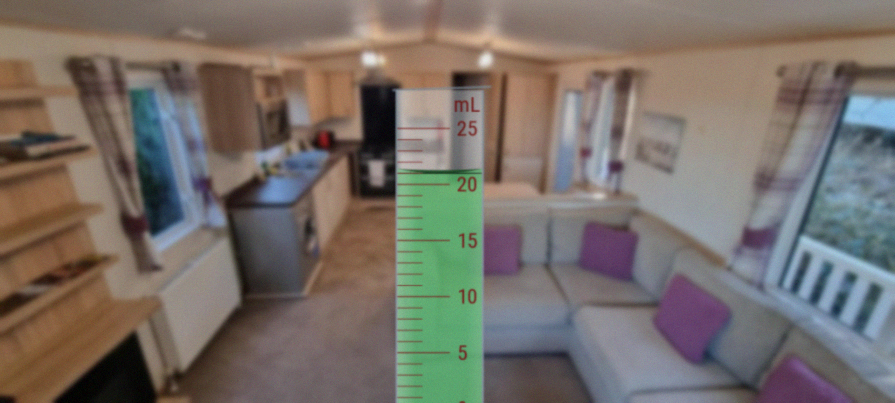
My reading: 21,mL
